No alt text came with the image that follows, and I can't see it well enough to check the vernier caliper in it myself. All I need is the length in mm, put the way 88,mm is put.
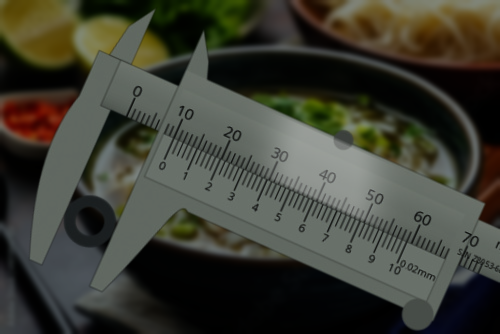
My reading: 10.0,mm
